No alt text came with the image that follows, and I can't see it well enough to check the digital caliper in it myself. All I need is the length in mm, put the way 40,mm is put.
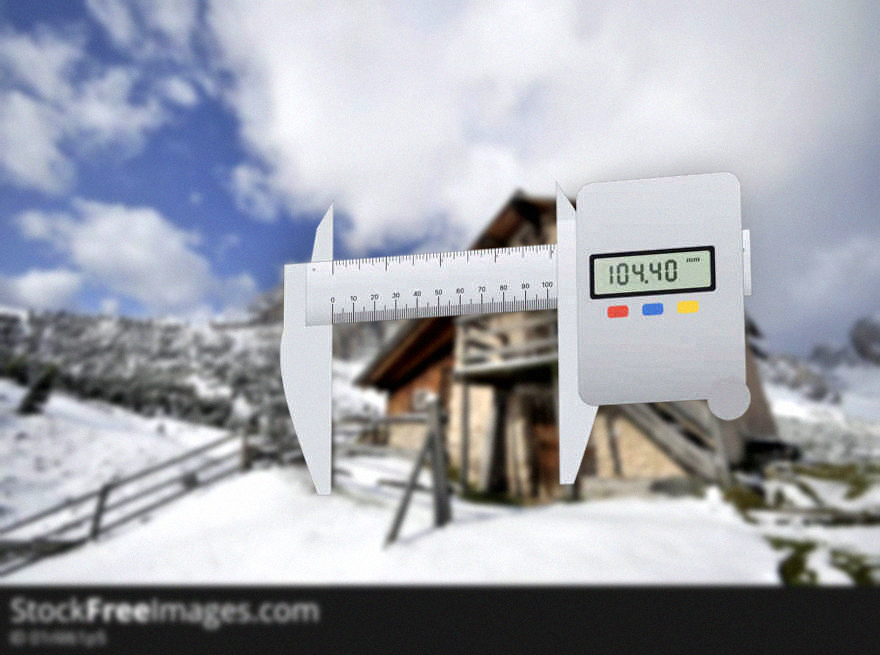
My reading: 104.40,mm
